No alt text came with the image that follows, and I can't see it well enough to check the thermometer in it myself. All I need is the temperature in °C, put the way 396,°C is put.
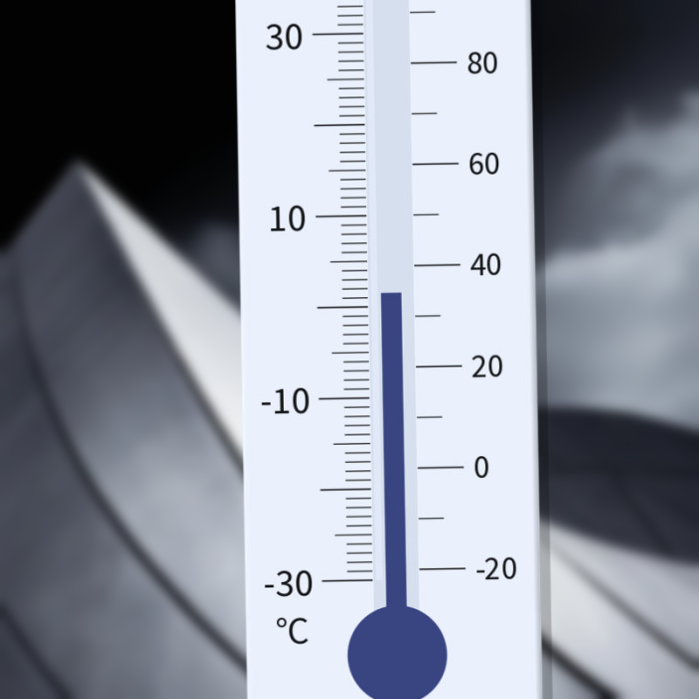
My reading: 1.5,°C
